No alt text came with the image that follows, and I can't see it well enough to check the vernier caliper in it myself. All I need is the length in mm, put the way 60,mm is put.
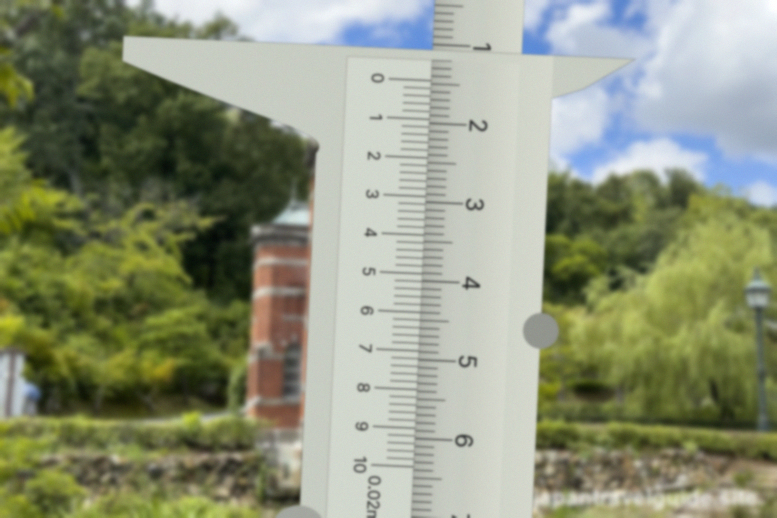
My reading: 14.6,mm
